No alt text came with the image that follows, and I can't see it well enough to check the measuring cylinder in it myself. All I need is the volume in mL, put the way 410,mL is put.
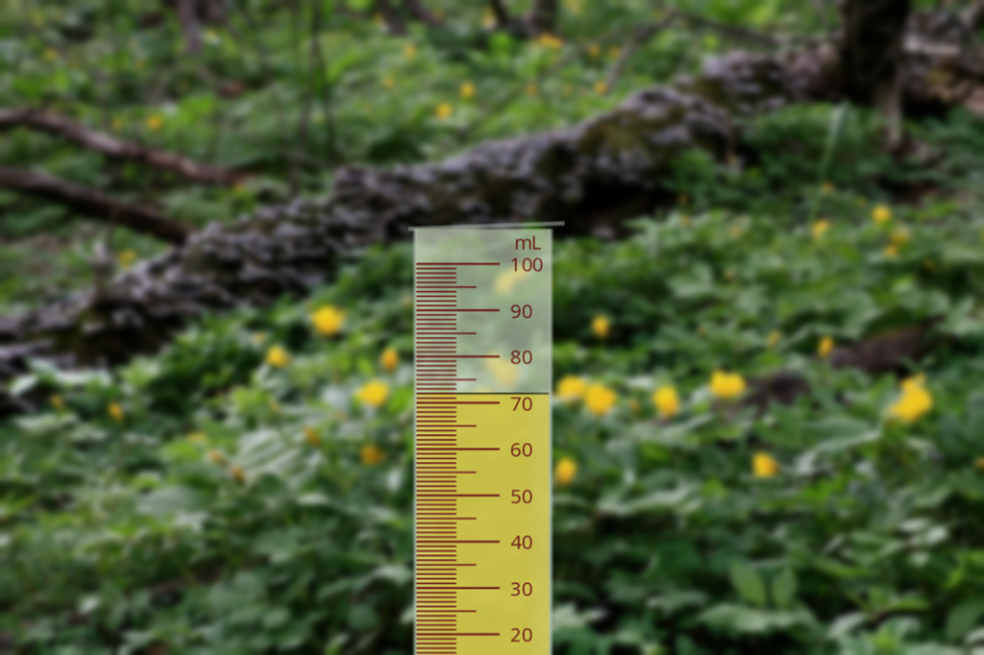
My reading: 72,mL
